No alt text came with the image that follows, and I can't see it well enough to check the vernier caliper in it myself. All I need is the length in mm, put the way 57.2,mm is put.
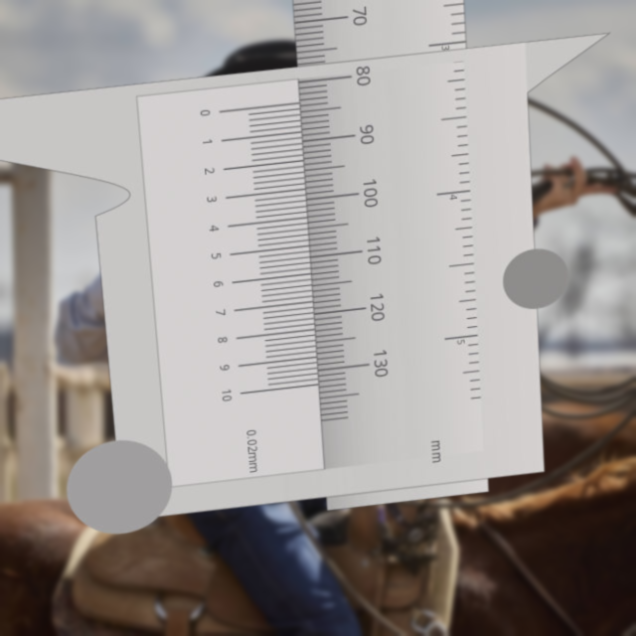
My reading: 83.5,mm
